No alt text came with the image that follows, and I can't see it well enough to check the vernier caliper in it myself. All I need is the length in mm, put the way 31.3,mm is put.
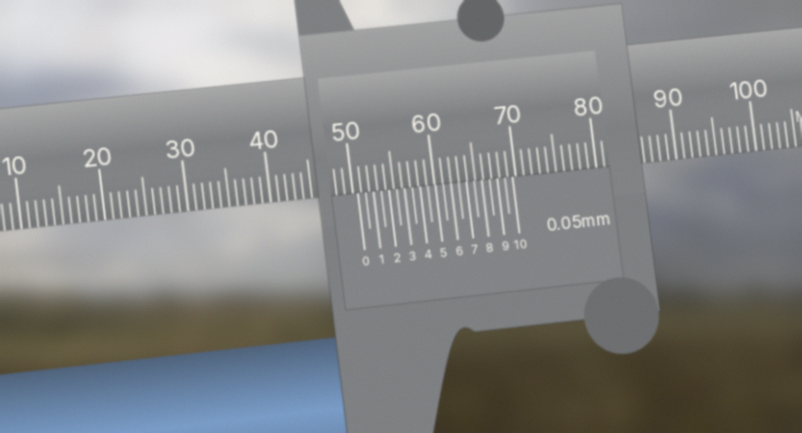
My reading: 50.6,mm
